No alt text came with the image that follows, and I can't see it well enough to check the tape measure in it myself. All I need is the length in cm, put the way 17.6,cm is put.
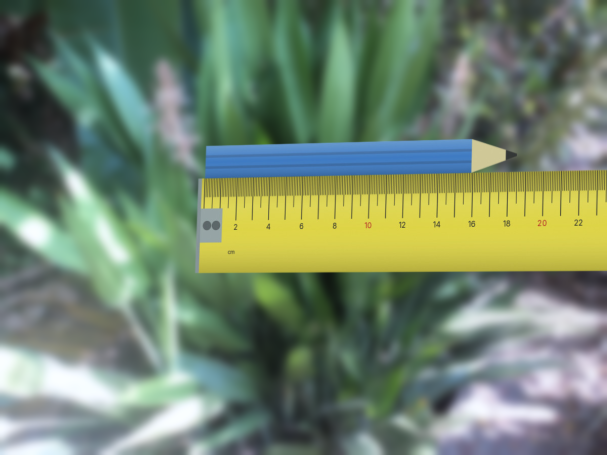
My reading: 18.5,cm
